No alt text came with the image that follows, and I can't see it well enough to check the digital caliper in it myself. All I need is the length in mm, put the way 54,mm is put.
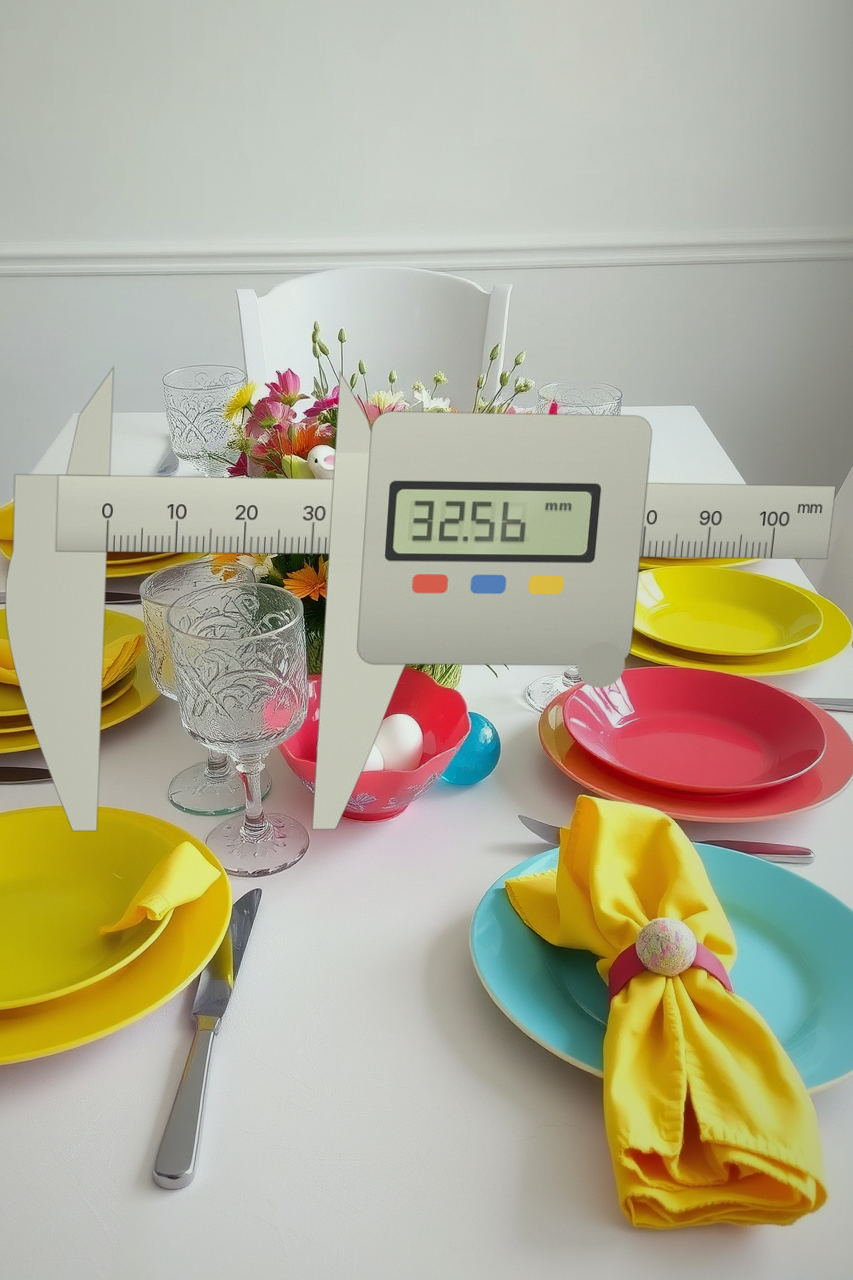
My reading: 32.56,mm
